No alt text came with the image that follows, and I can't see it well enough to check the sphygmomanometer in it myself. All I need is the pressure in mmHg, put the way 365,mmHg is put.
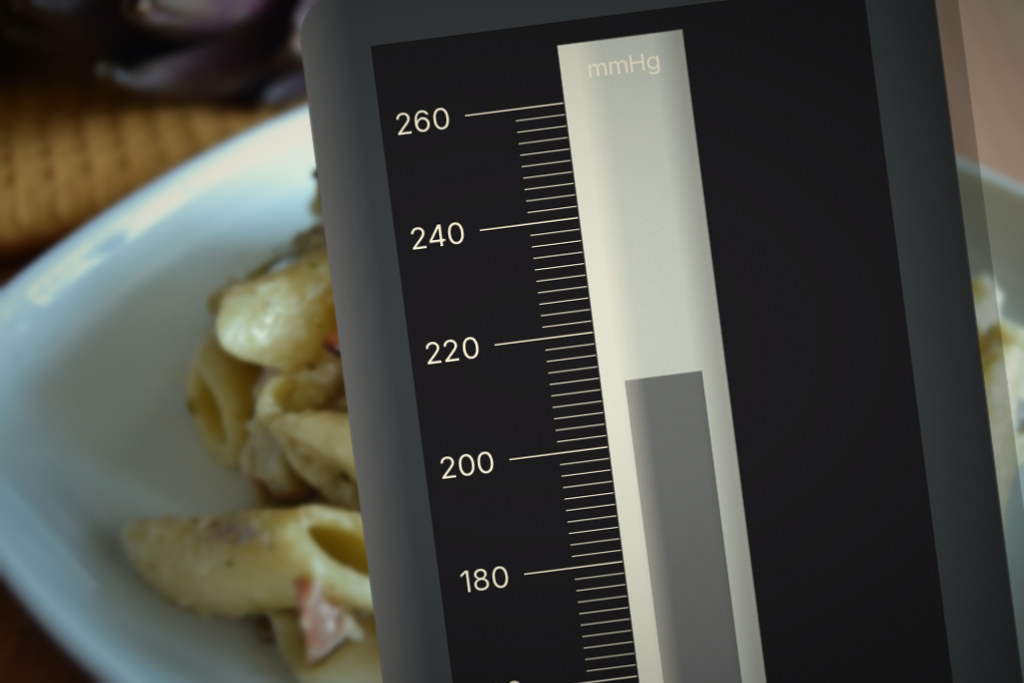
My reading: 211,mmHg
